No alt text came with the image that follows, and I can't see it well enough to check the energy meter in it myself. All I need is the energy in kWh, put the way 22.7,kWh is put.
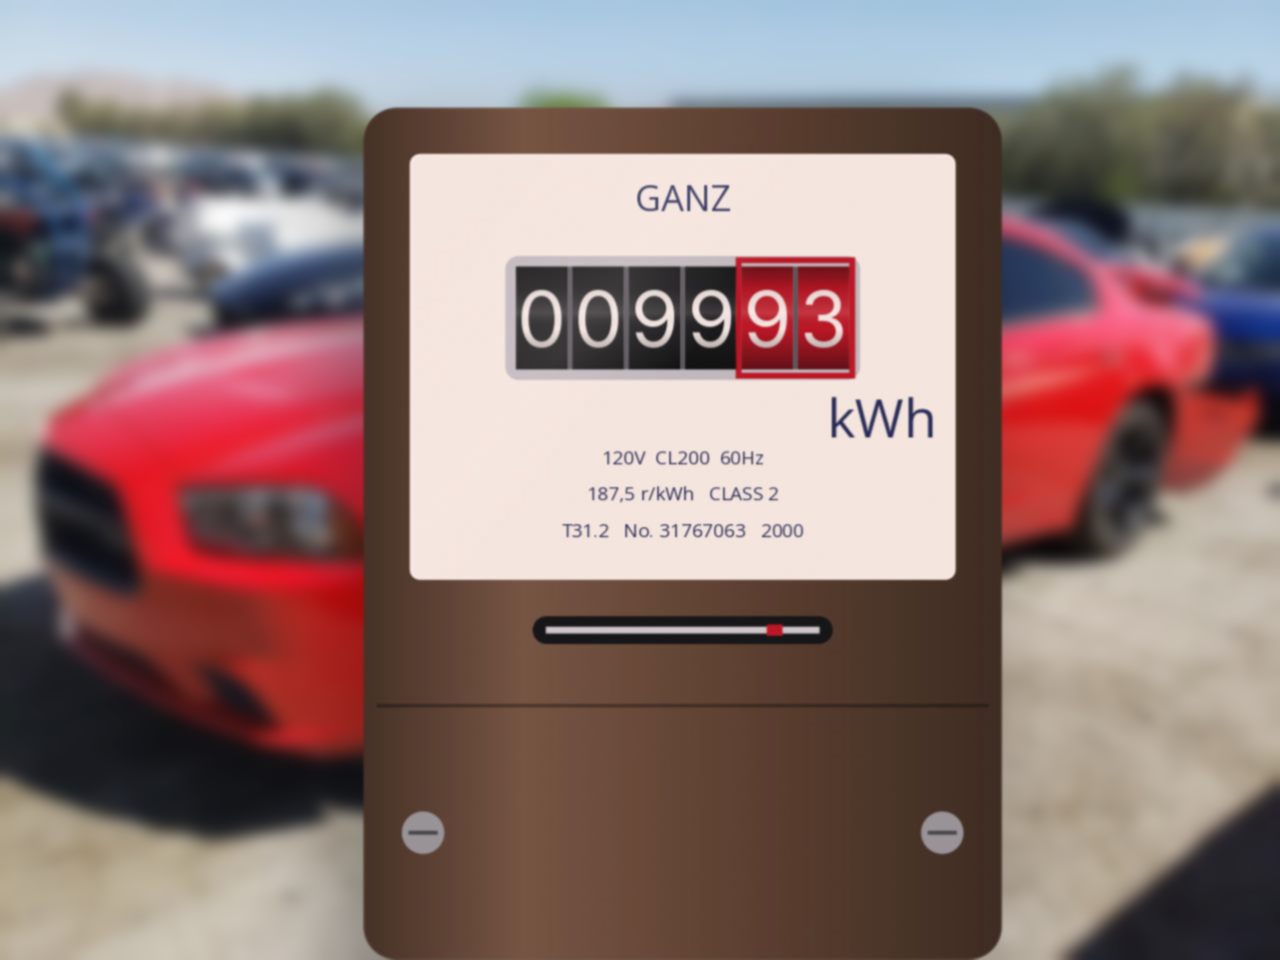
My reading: 99.93,kWh
